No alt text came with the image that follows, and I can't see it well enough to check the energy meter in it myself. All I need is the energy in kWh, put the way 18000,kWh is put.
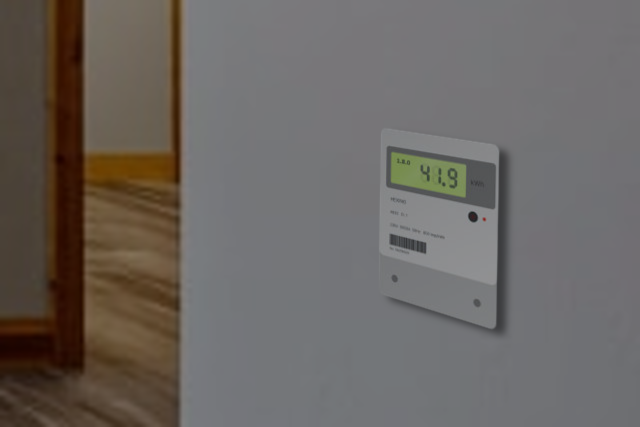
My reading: 41.9,kWh
